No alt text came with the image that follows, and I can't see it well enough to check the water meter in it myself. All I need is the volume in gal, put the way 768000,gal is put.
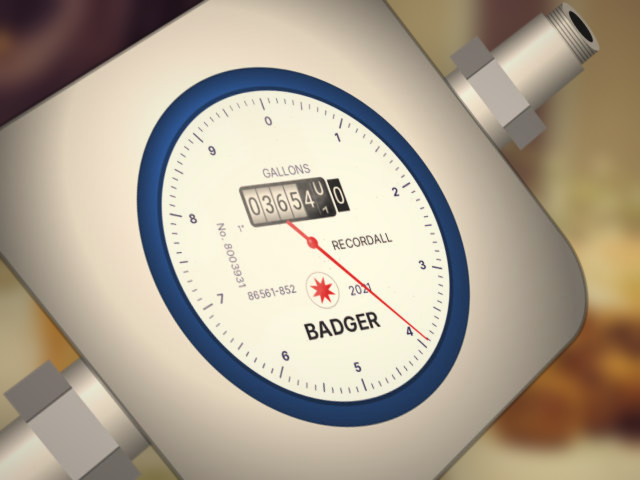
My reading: 365403.9,gal
